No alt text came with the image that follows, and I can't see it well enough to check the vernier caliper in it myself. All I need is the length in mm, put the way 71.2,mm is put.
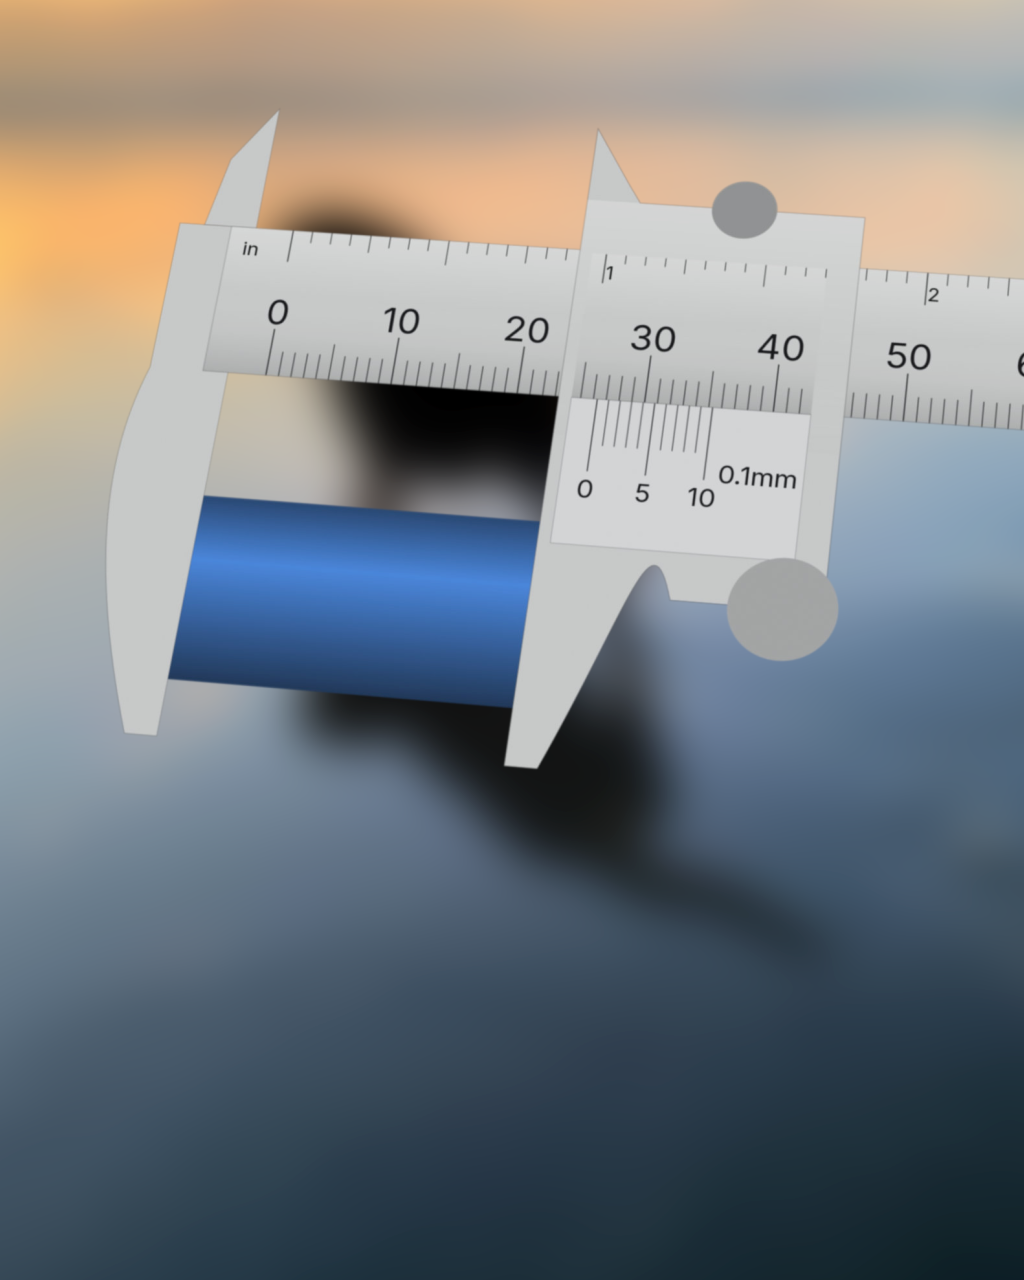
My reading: 26.3,mm
